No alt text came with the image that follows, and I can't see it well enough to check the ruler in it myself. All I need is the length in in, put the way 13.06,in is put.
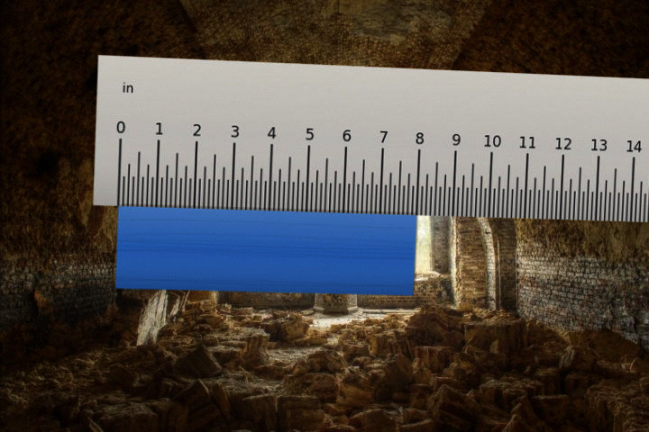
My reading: 8,in
